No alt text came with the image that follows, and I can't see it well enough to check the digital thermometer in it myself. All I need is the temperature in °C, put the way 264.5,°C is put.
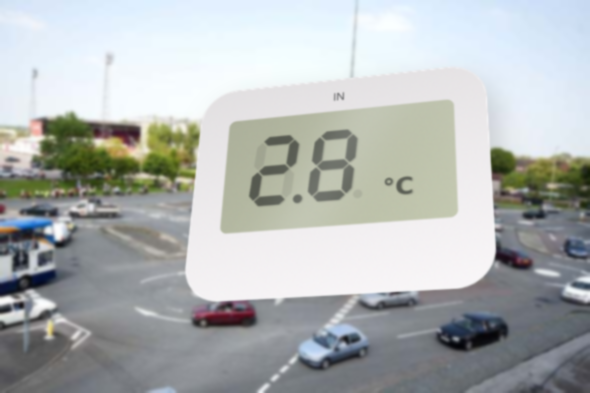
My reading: 2.8,°C
